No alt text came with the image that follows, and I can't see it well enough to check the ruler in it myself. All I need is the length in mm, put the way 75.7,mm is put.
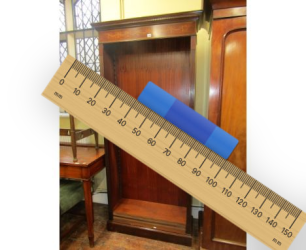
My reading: 60,mm
